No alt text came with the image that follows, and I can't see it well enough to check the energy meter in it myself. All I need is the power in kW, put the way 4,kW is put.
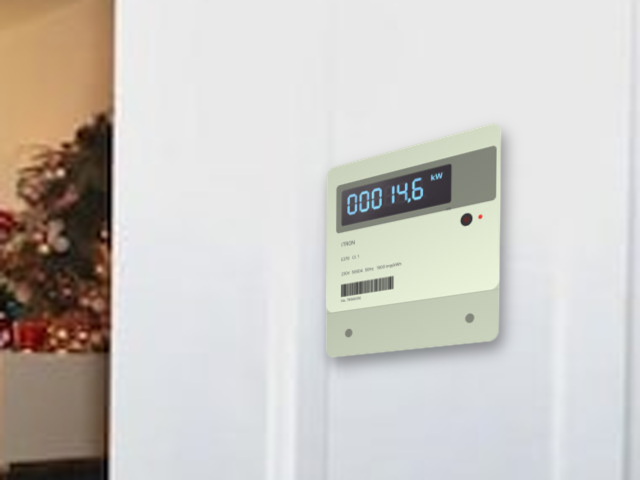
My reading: 14.6,kW
